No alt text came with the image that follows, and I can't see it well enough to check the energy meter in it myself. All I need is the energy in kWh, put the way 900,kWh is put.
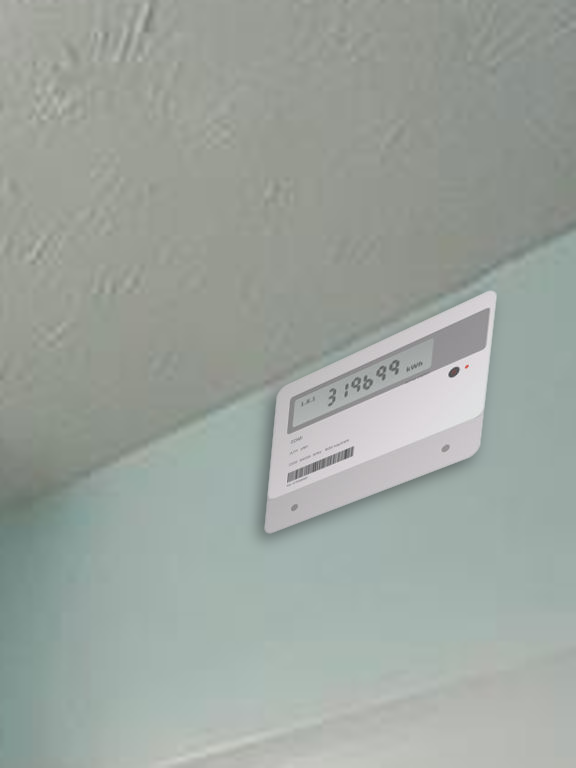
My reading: 319699,kWh
